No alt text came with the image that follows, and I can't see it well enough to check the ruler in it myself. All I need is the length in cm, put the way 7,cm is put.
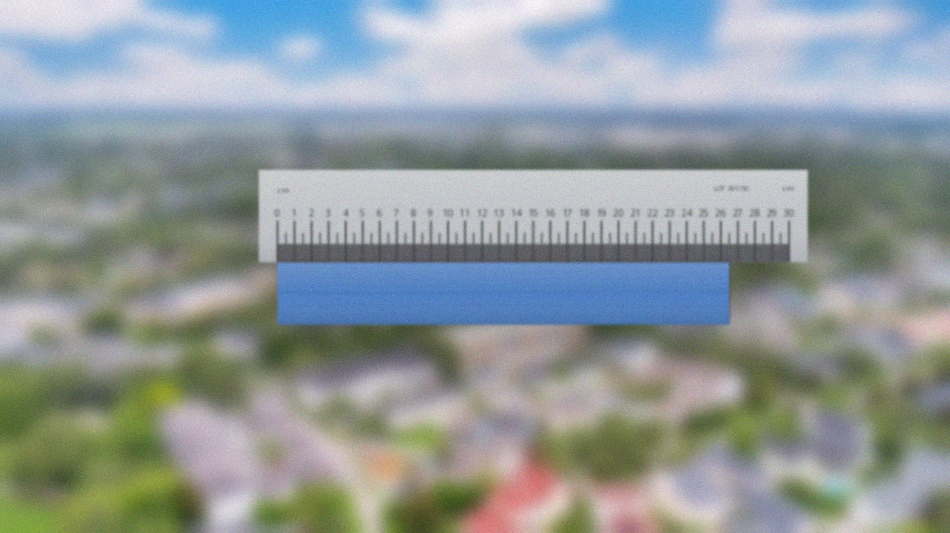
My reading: 26.5,cm
